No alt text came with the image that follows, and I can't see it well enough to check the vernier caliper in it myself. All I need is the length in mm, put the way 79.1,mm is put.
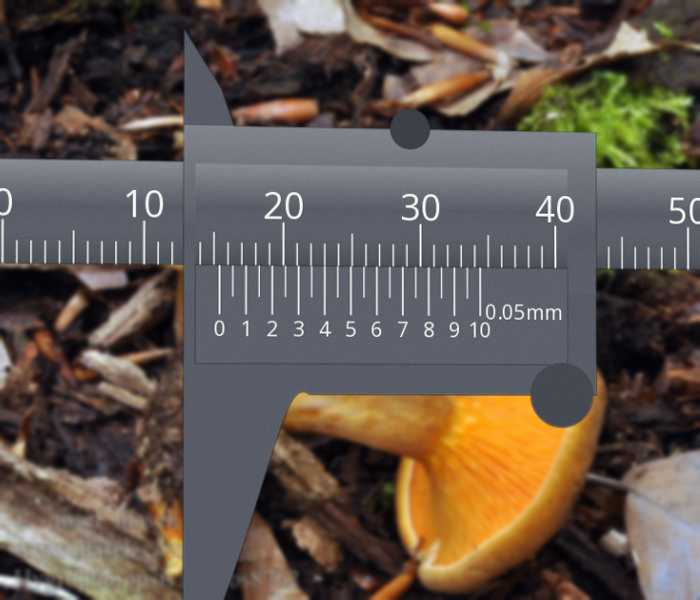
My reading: 15.4,mm
